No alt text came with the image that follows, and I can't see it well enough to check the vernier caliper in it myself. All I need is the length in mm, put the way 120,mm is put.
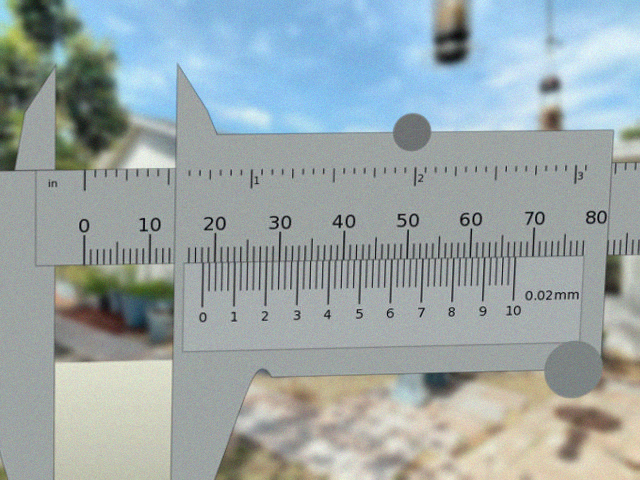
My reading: 18.2,mm
